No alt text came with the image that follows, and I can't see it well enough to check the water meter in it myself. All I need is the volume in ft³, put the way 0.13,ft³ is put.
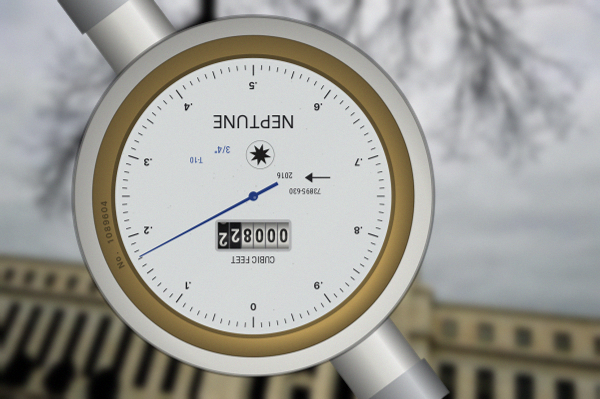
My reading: 822.17,ft³
